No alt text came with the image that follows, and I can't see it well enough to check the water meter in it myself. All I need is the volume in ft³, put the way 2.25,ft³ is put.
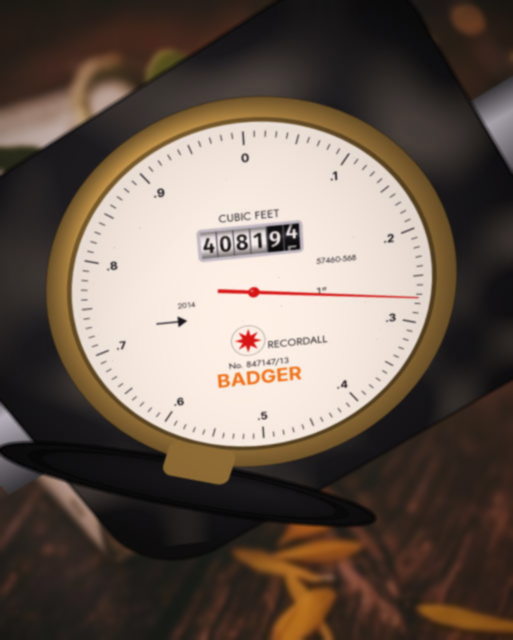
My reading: 408194.27,ft³
